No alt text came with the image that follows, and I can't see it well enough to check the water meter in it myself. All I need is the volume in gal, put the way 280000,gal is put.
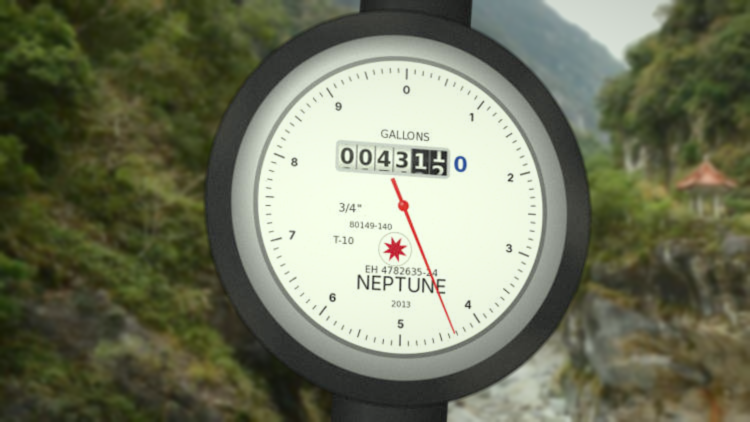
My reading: 43114.3,gal
